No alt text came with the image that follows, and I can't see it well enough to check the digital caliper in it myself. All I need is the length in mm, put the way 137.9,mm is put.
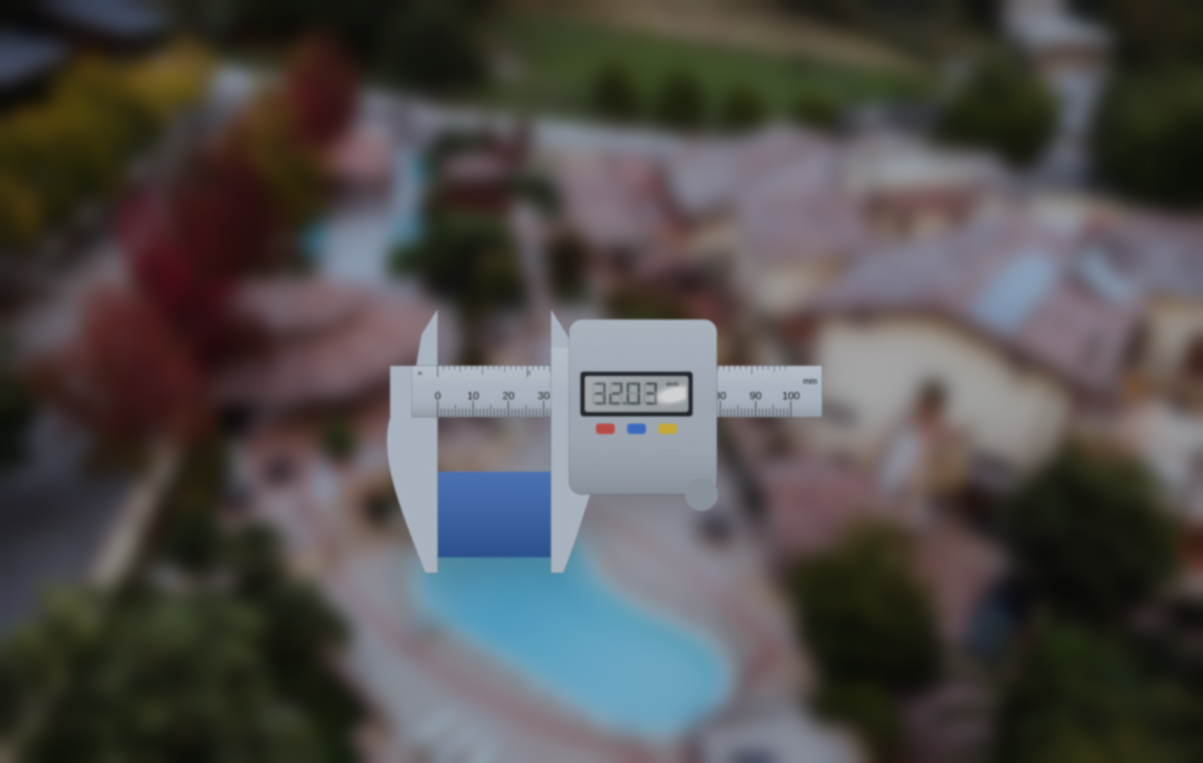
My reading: 32.03,mm
